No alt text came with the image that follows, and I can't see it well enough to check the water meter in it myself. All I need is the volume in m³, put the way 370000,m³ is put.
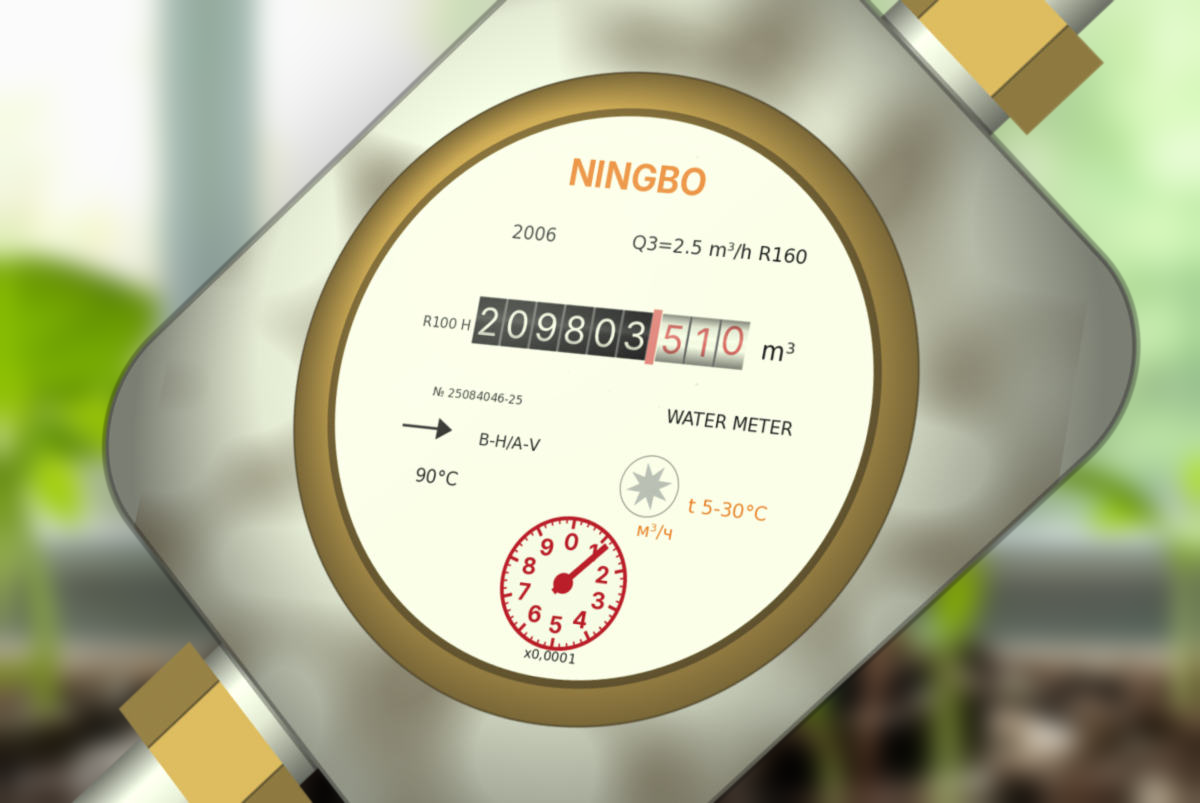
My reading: 209803.5101,m³
